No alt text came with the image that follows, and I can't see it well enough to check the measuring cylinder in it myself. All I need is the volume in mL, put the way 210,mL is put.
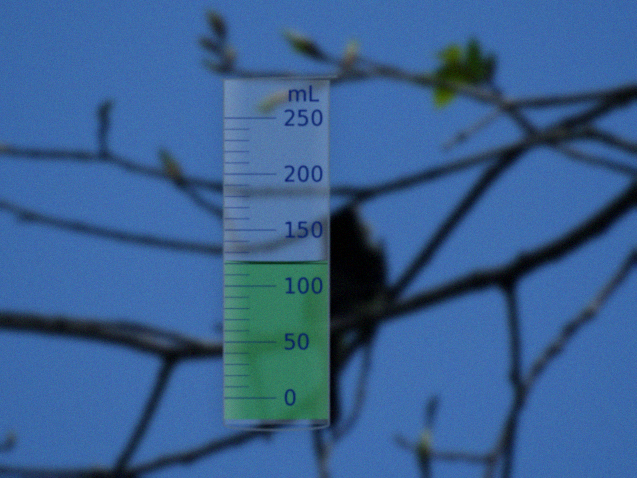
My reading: 120,mL
